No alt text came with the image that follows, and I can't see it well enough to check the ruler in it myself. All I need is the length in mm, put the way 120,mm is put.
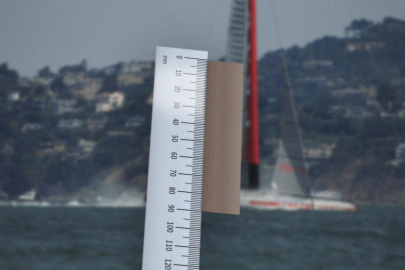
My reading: 90,mm
